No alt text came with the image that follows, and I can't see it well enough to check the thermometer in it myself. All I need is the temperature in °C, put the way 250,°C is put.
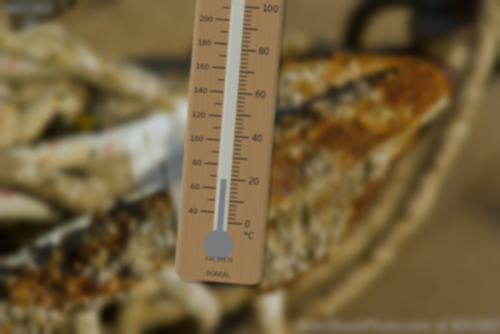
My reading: 20,°C
